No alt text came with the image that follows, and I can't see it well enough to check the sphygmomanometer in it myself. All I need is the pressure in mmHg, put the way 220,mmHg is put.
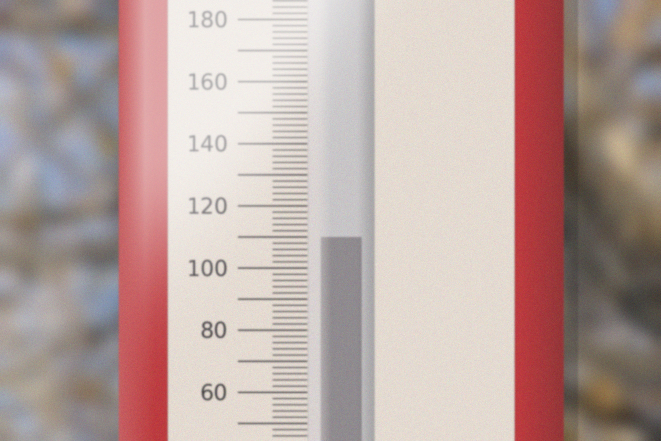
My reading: 110,mmHg
